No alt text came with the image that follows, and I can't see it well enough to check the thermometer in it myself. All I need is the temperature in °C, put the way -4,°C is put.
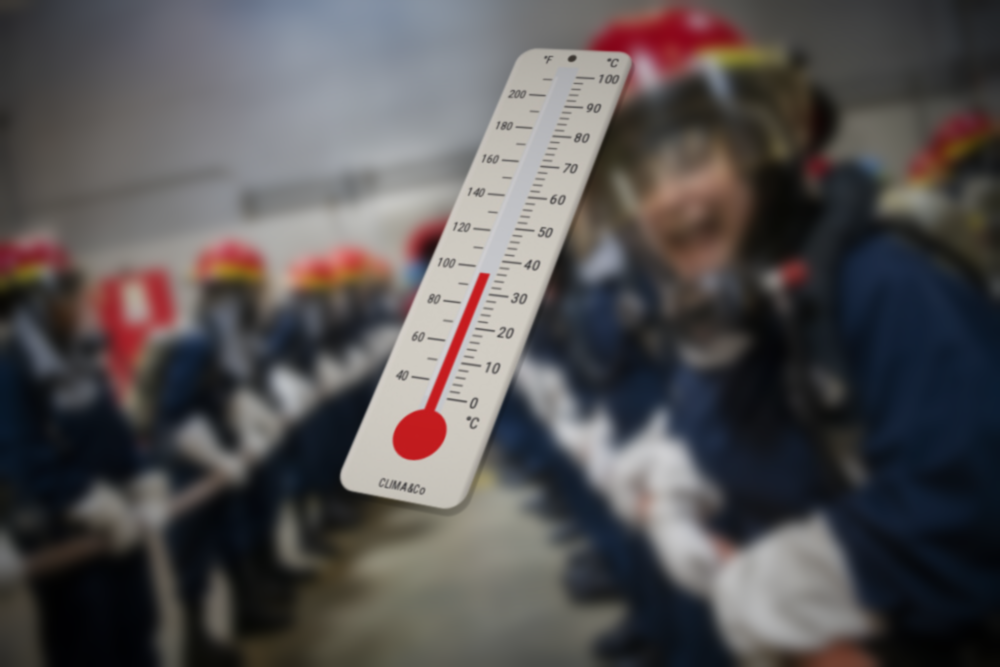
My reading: 36,°C
